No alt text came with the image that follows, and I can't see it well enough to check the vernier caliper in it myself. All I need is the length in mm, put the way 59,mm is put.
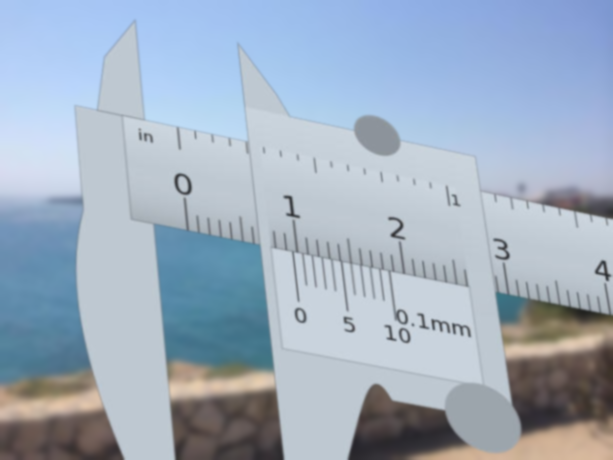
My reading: 9.6,mm
